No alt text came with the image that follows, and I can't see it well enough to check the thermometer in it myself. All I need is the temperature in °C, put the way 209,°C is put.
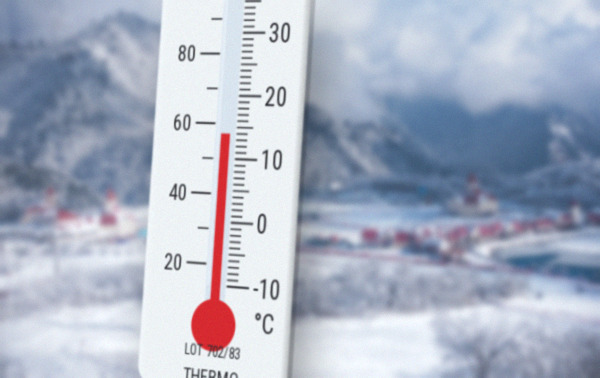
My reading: 14,°C
